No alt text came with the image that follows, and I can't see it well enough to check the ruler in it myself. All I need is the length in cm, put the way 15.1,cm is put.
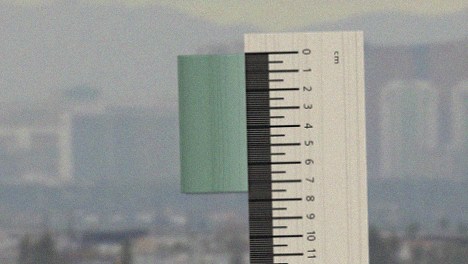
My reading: 7.5,cm
